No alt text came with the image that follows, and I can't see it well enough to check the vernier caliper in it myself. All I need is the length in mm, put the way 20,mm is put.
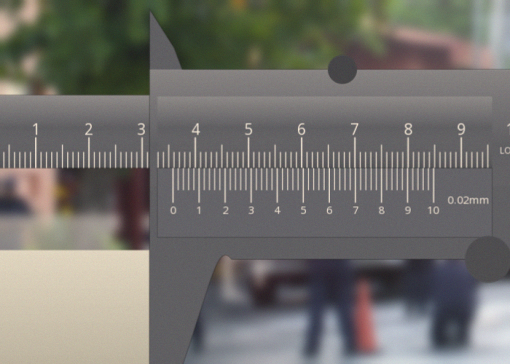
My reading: 35.8,mm
